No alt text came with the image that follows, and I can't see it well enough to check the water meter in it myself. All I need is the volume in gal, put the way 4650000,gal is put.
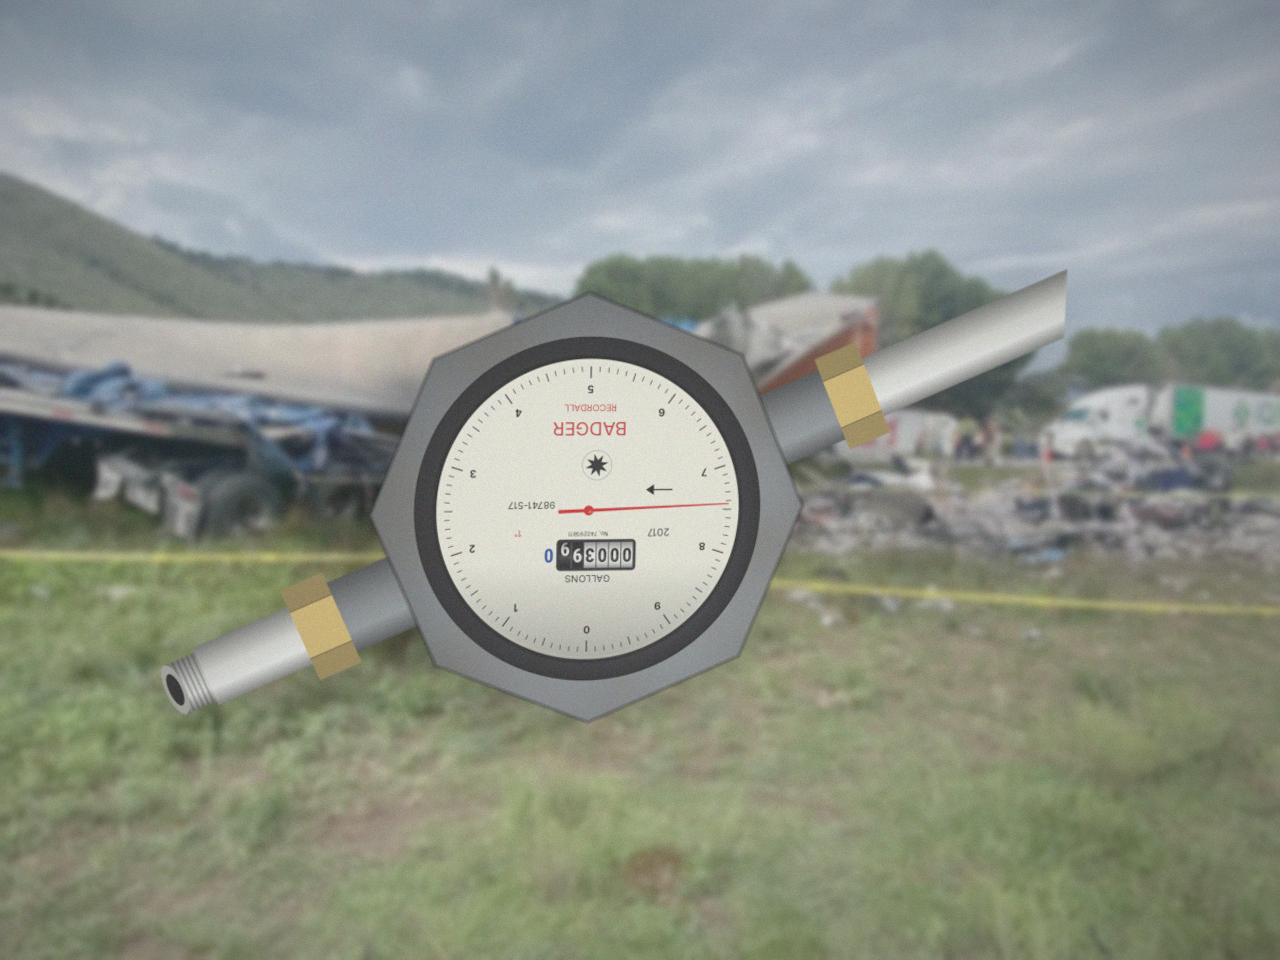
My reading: 3987.4,gal
